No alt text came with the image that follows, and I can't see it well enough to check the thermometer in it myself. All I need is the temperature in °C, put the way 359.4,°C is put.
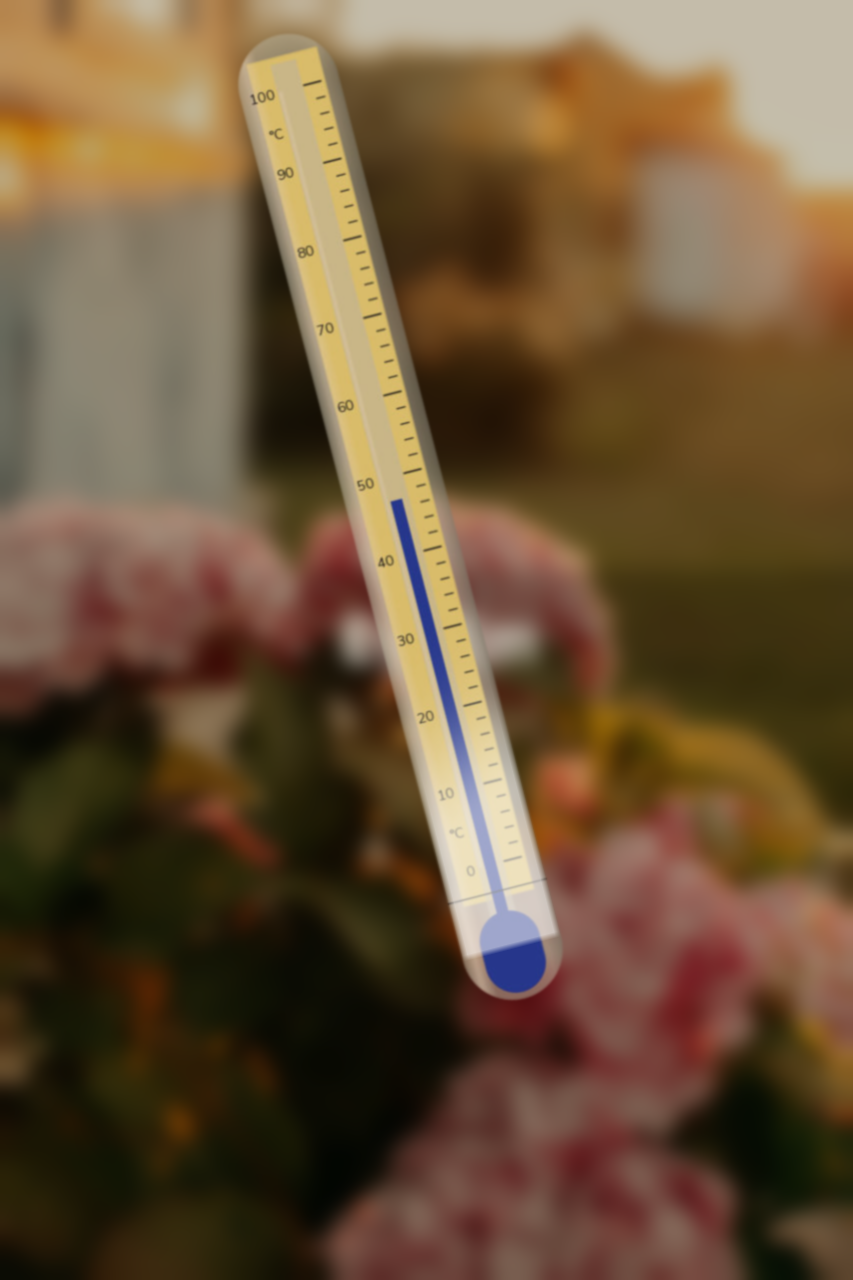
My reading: 47,°C
